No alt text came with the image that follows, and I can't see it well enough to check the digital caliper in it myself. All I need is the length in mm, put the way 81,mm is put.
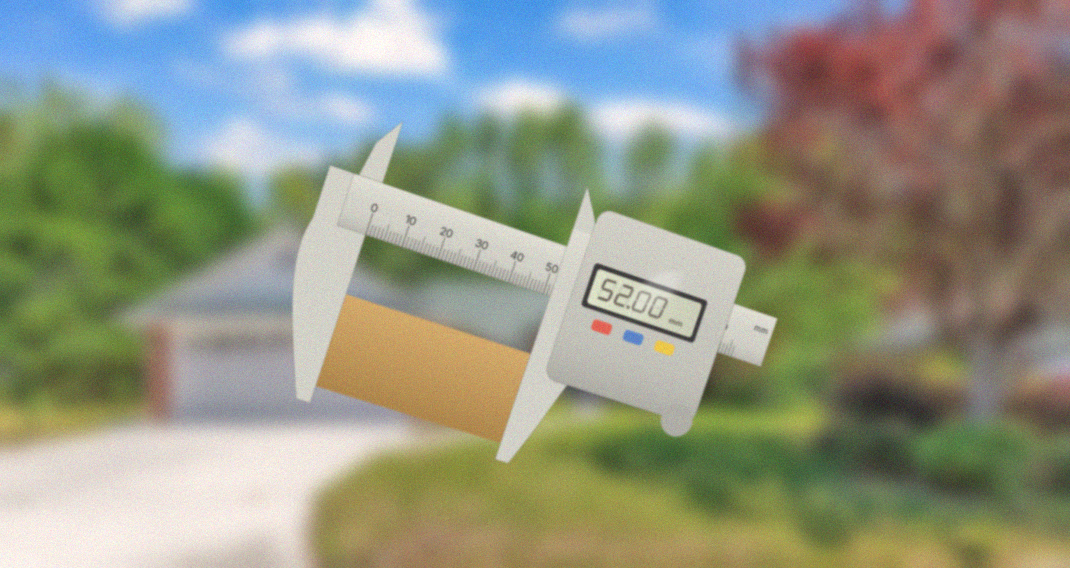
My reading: 52.00,mm
